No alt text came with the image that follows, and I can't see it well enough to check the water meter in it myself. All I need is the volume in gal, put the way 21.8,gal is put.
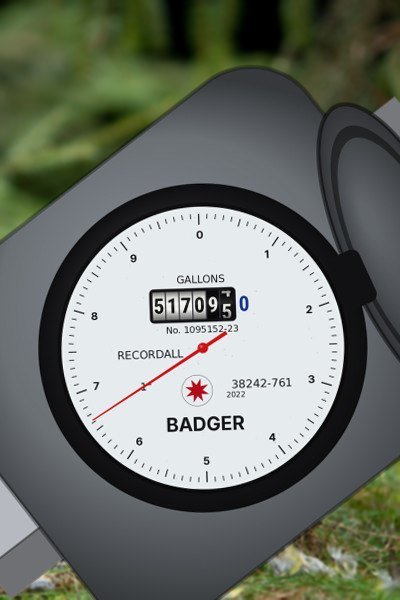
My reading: 5170946.6,gal
